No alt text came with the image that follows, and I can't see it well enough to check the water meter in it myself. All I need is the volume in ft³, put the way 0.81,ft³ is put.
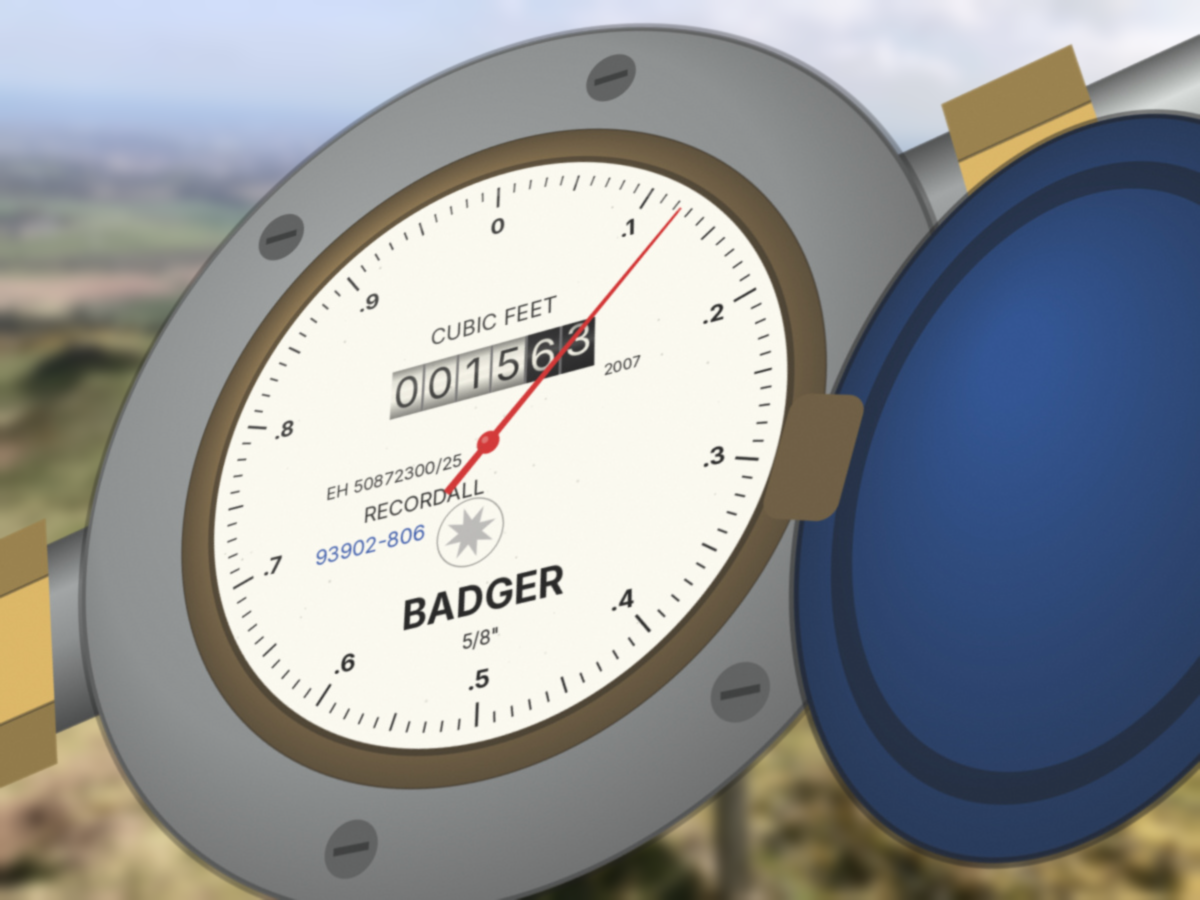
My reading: 1563.12,ft³
